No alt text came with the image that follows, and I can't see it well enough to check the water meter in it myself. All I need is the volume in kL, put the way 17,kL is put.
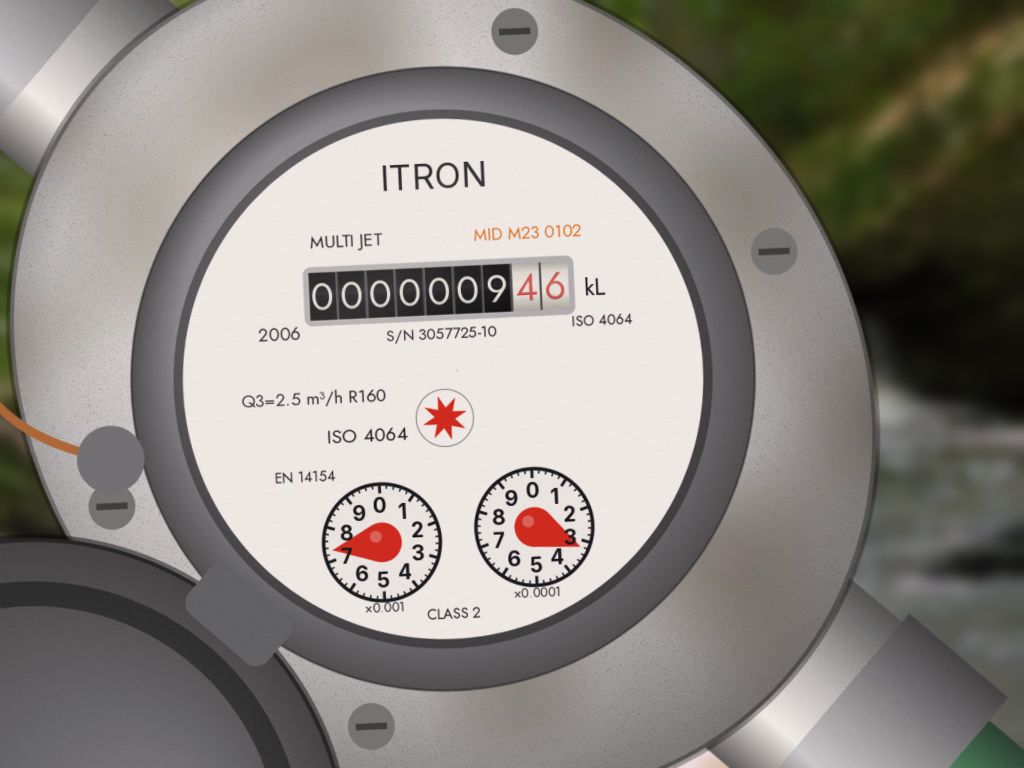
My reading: 9.4673,kL
